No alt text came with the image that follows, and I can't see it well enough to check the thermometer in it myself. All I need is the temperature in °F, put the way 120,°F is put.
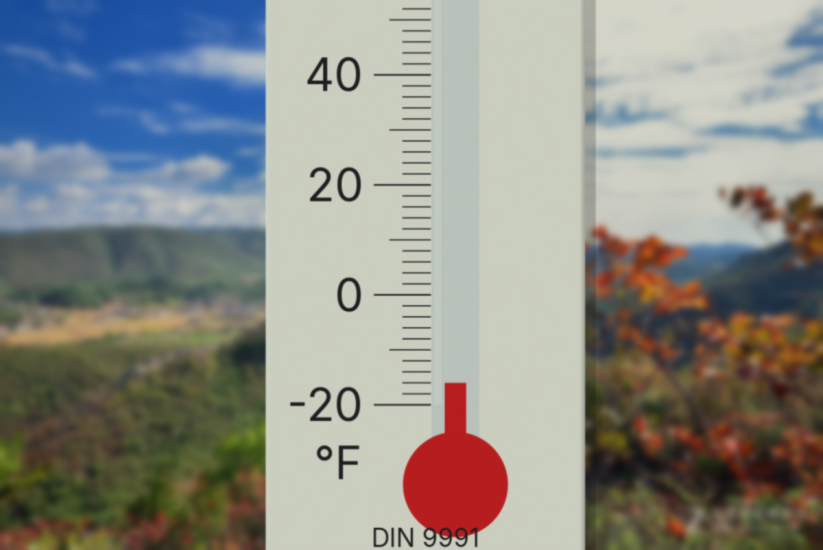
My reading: -16,°F
